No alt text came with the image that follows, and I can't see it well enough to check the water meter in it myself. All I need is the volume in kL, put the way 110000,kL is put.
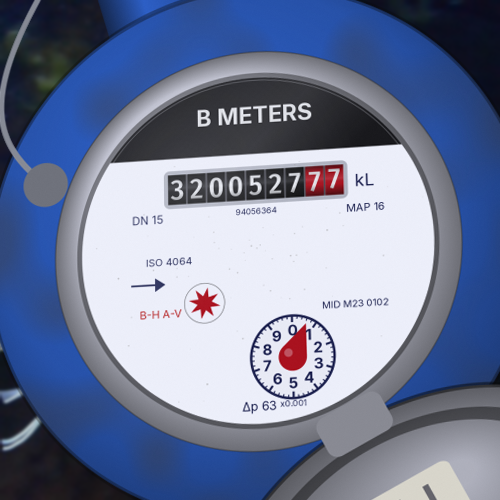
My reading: 3200527.770,kL
